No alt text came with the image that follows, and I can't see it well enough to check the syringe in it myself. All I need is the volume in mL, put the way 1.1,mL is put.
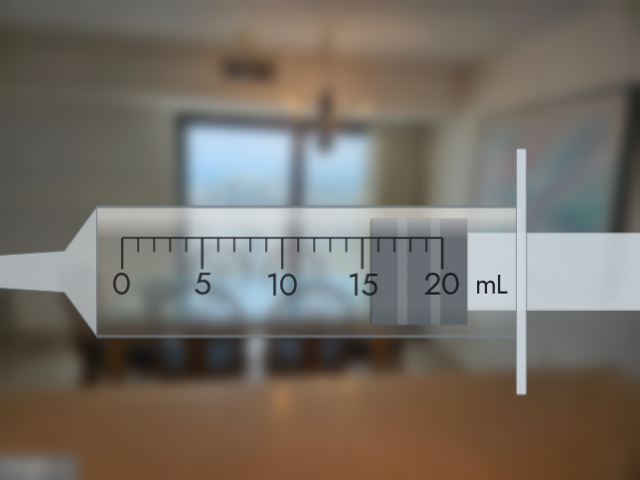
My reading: 15.5,mL
